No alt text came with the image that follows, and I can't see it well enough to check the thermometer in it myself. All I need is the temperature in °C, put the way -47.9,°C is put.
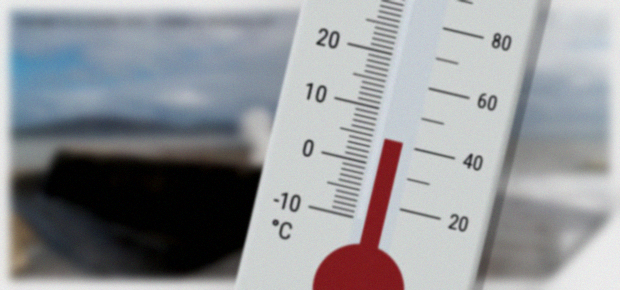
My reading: 5,°C
